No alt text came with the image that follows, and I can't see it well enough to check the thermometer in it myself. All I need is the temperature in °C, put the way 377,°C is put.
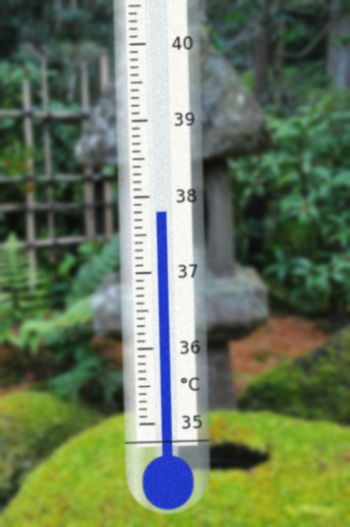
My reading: 37.8,°C
